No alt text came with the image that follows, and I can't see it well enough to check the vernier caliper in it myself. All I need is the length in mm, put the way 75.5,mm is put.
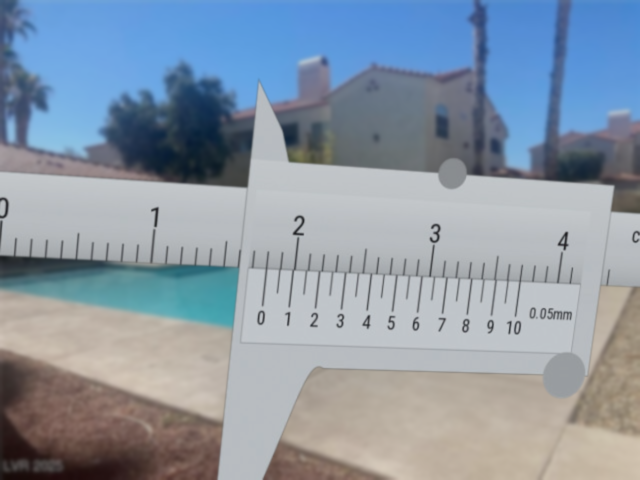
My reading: 18.0,mm
